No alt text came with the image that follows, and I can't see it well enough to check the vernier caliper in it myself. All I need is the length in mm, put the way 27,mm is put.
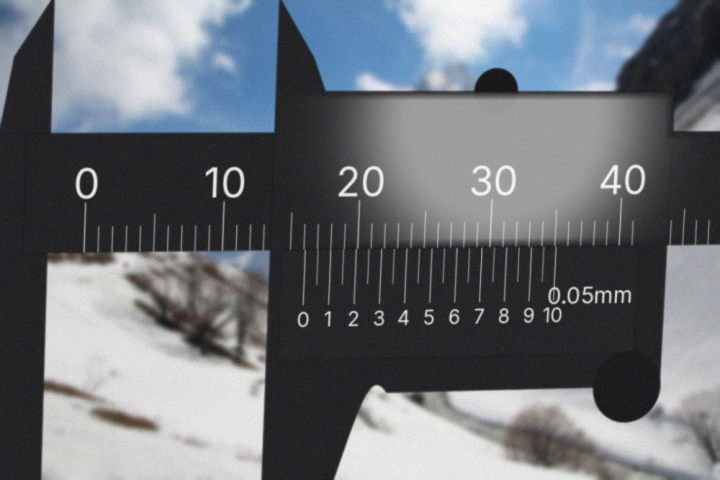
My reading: 16.1,mm
